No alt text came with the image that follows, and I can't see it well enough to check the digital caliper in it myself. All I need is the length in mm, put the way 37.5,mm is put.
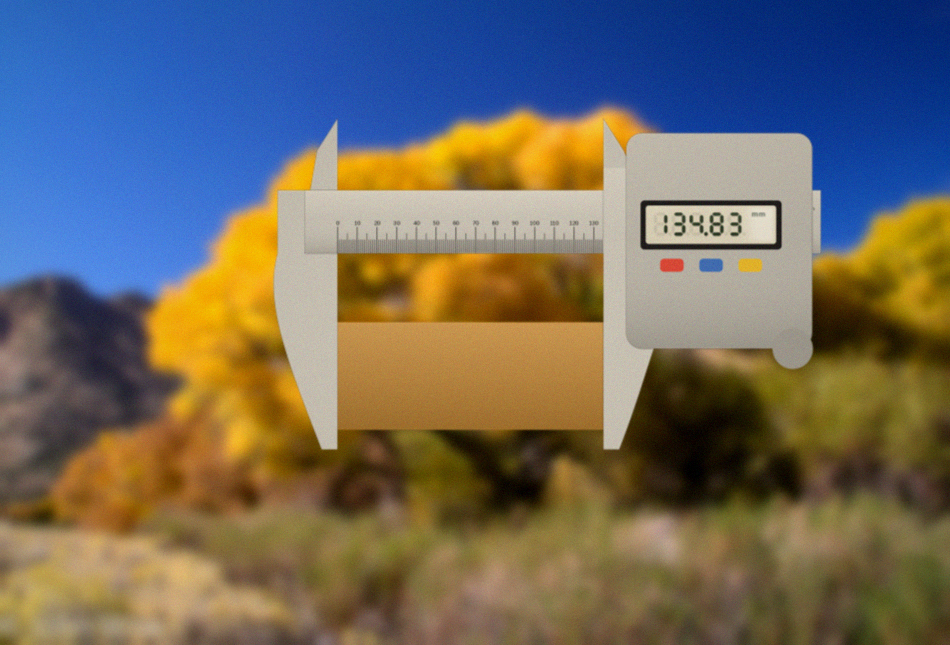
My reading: 134.83,mm
